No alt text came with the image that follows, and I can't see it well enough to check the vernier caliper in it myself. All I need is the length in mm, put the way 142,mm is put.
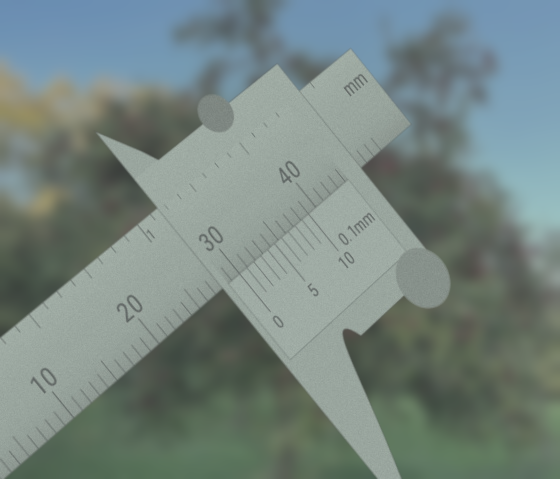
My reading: 30.0,mm
